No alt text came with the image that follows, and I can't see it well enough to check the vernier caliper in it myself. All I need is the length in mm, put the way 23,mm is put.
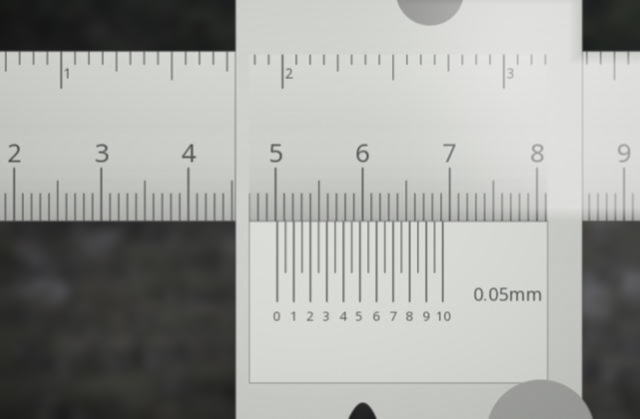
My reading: 50.2,mm
